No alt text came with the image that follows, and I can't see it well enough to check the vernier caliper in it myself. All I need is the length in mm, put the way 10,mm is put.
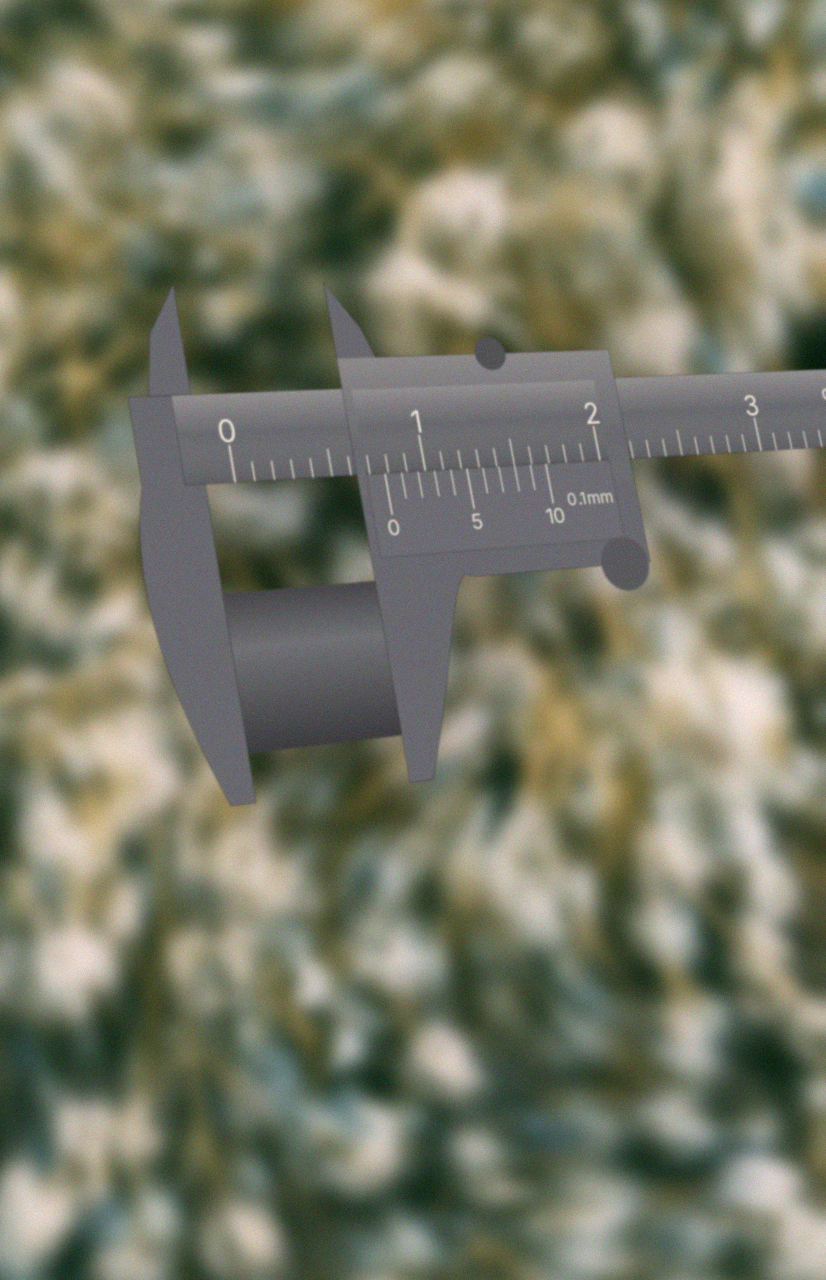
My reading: 7.8,mm
